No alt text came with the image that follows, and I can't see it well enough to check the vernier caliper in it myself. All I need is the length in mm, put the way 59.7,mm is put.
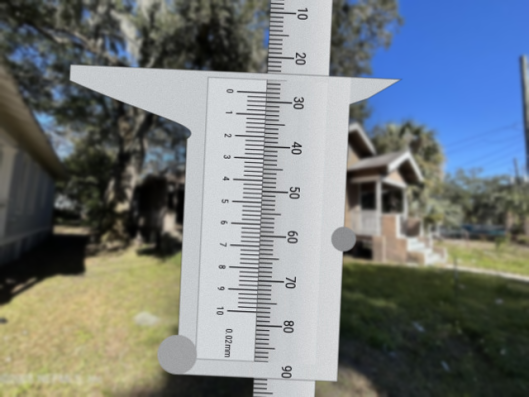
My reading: 28.0,mm
